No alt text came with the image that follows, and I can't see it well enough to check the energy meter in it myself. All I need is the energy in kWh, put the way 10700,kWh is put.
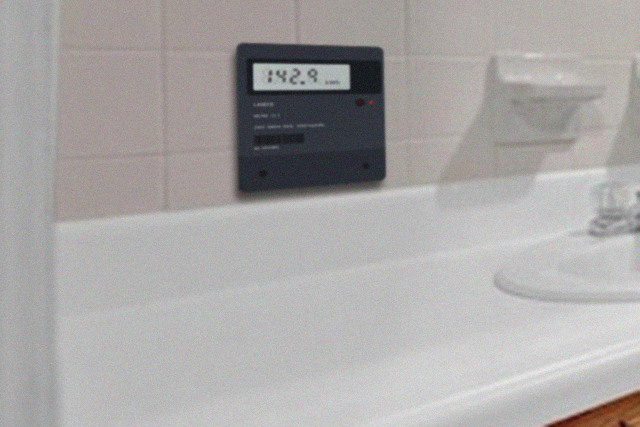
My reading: 142.9,kWh
